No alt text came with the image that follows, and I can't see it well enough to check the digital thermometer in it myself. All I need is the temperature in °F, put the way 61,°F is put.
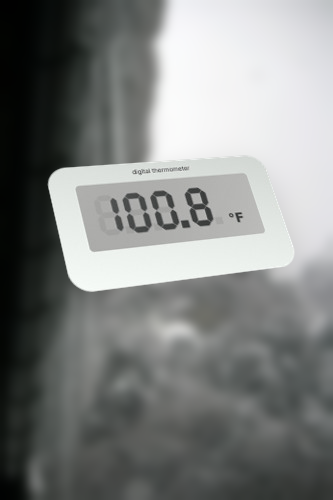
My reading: 100.8,°F
